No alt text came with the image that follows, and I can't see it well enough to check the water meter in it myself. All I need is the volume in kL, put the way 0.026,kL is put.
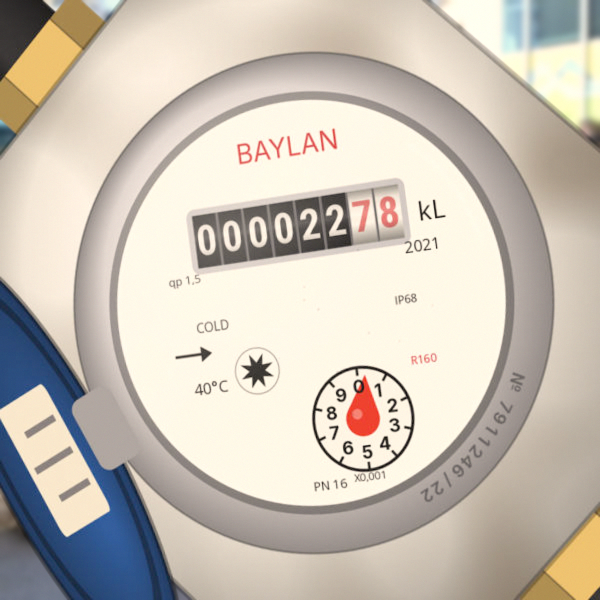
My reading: 22.780,kL
